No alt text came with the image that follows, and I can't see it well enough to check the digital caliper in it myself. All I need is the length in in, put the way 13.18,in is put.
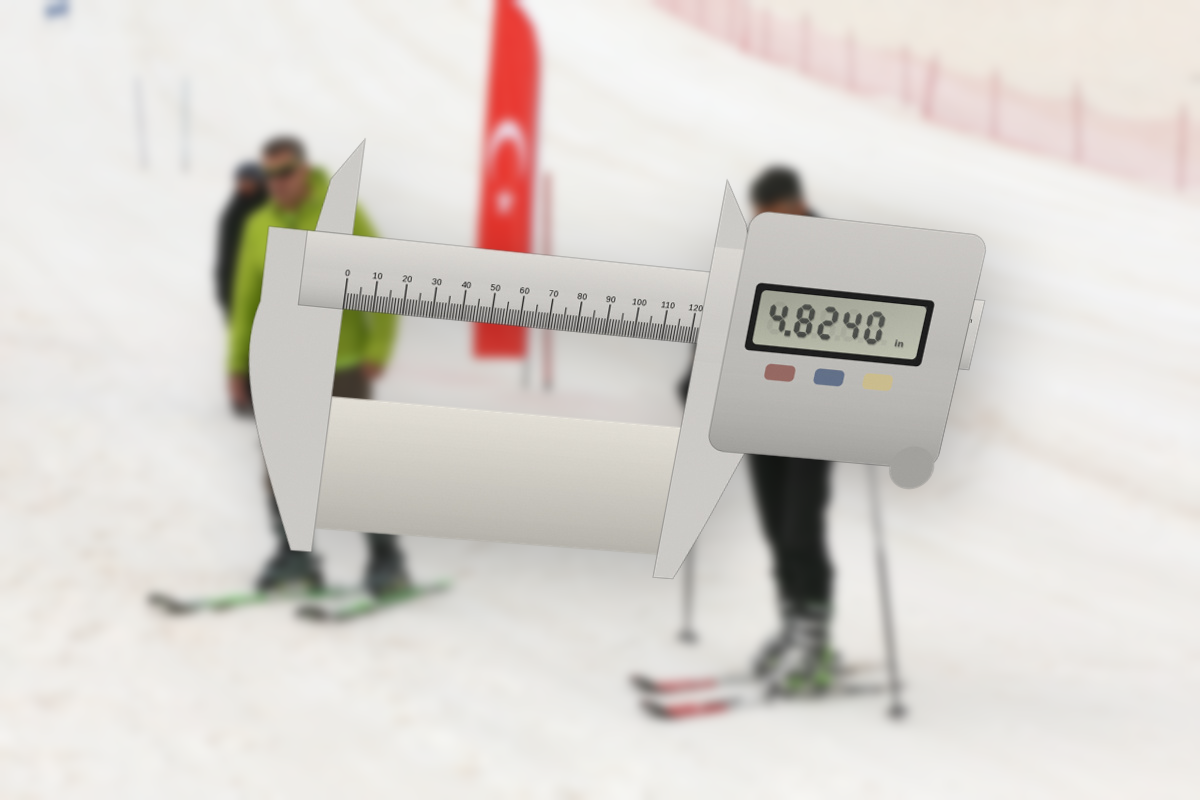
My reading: 4.8240,in
